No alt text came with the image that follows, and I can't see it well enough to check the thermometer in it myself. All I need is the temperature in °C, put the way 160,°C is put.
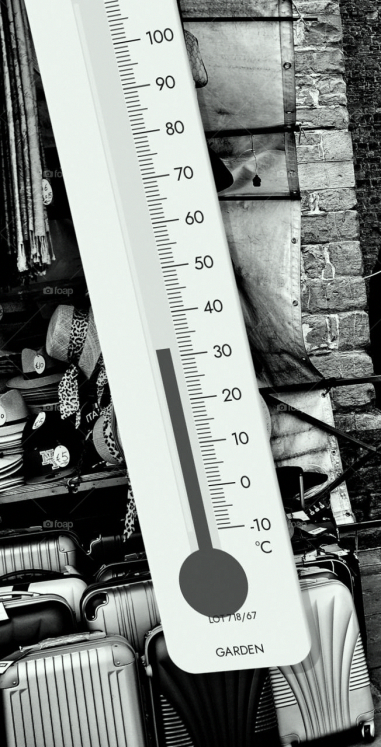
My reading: 32,°C
